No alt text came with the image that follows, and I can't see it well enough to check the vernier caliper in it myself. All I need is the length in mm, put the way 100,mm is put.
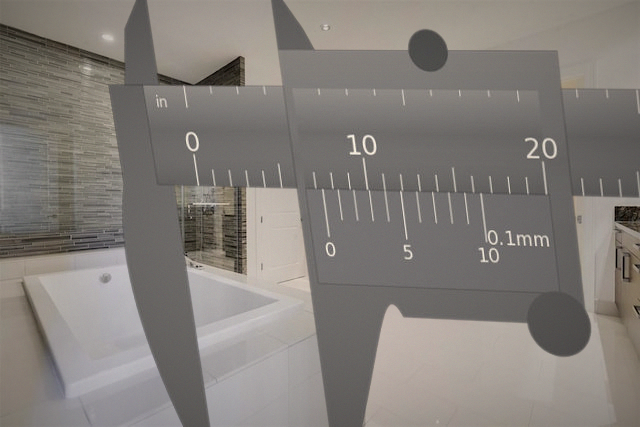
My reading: 7.4,mm
